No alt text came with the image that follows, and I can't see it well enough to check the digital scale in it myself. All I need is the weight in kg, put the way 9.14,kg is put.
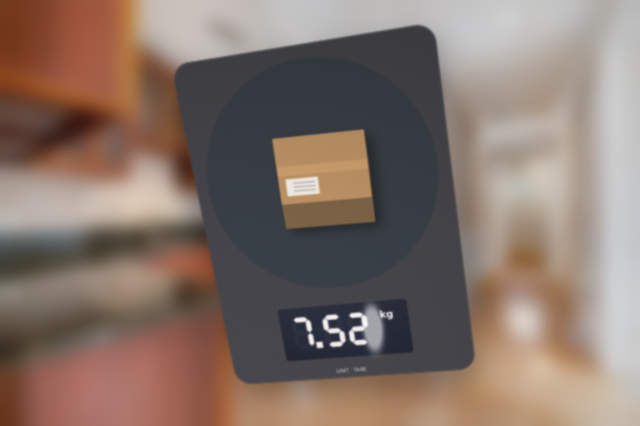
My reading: 7.52,kg
